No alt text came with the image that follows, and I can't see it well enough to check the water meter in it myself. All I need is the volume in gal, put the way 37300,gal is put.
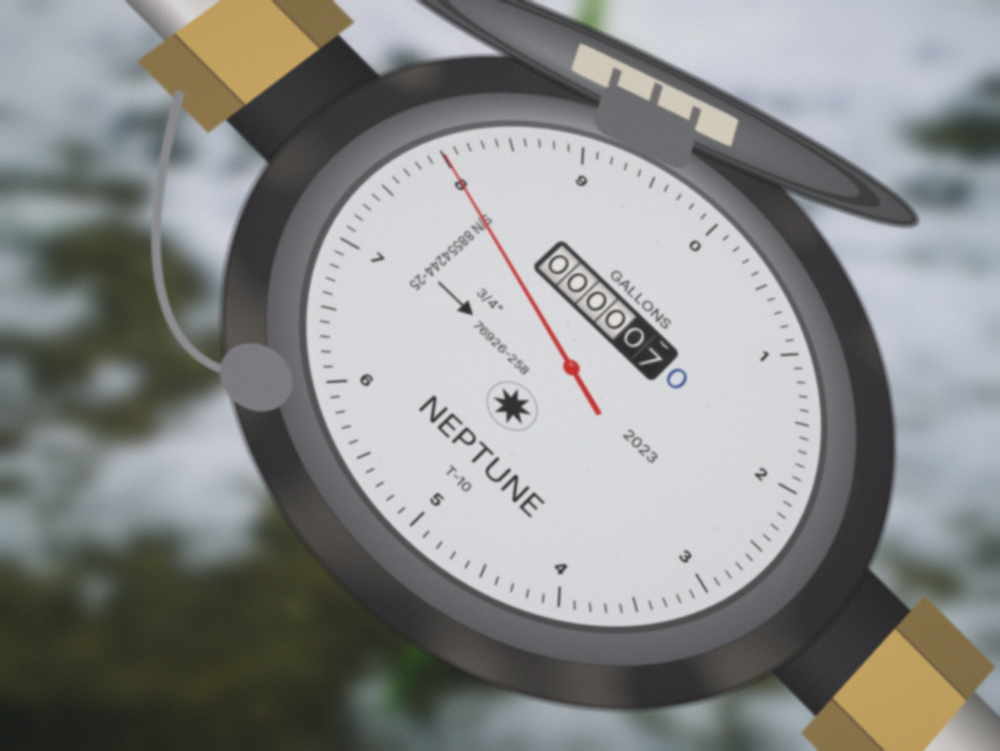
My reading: 68.0,gal
